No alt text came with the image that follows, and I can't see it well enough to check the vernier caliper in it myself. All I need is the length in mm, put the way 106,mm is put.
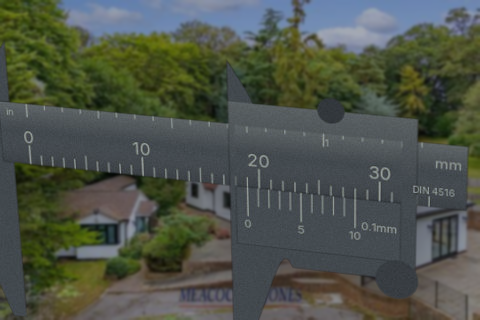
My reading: 19.0,mm
